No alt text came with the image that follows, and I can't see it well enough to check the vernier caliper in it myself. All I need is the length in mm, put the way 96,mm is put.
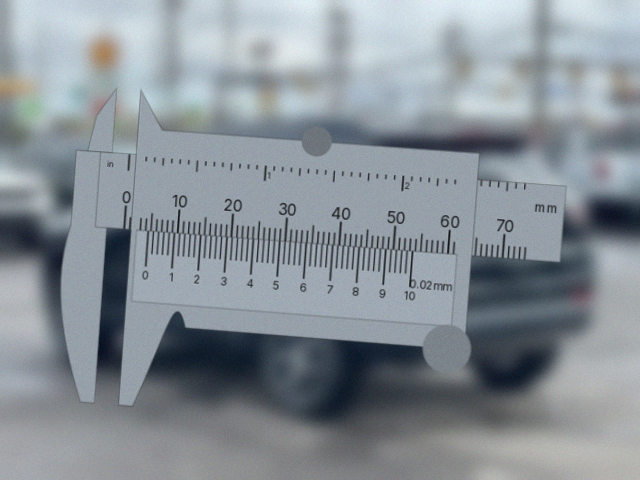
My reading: 4.5,mm
